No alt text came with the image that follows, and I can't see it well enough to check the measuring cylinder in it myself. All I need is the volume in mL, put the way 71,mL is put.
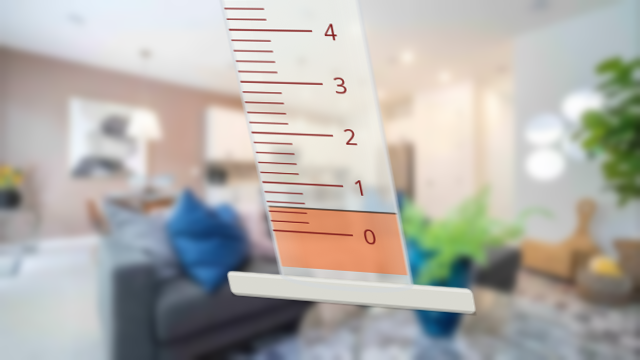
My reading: 0.5,mL
